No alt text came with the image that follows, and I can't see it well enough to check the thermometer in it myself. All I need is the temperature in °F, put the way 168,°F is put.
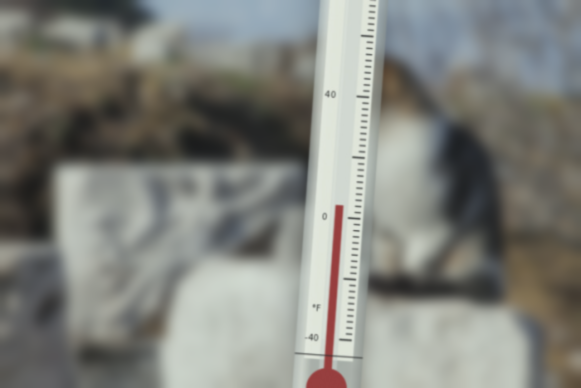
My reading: 4,°F
